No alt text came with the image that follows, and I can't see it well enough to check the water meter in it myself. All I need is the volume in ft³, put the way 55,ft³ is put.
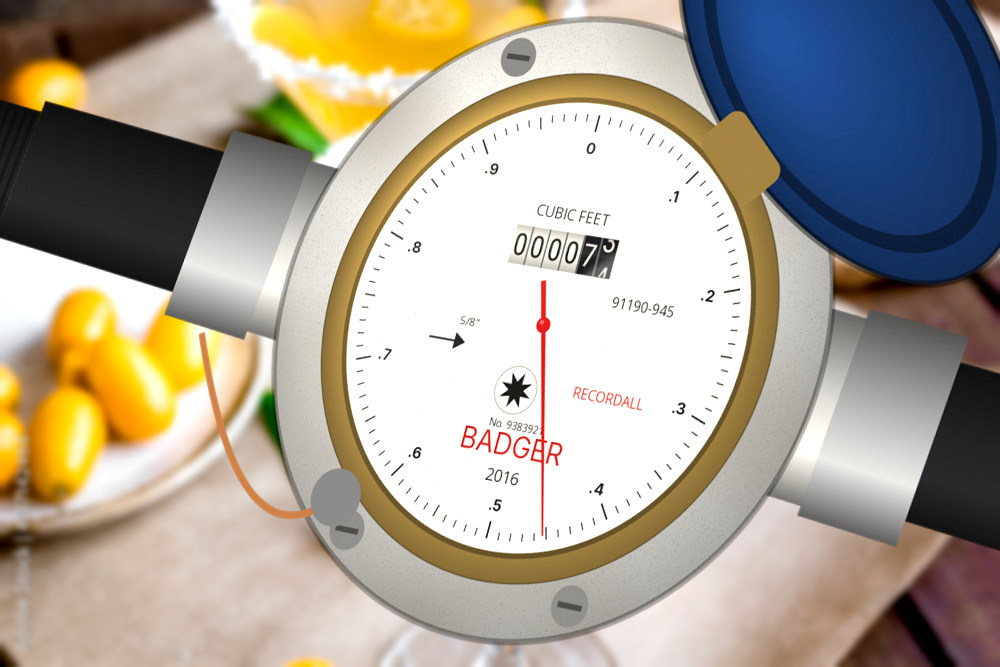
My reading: 73.45,ft³
